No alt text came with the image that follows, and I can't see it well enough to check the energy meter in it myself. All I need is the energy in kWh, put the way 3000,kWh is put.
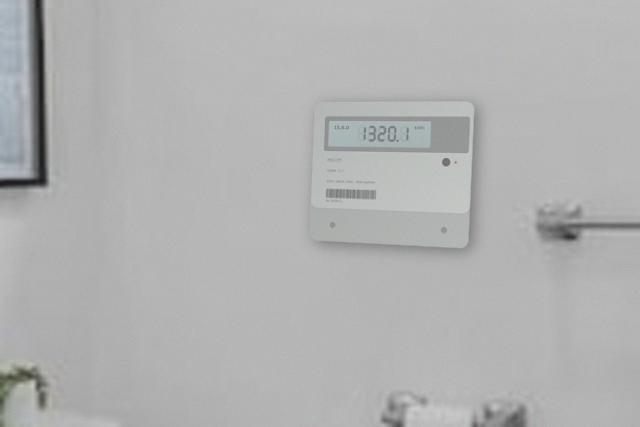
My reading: 1320.1,kWh
